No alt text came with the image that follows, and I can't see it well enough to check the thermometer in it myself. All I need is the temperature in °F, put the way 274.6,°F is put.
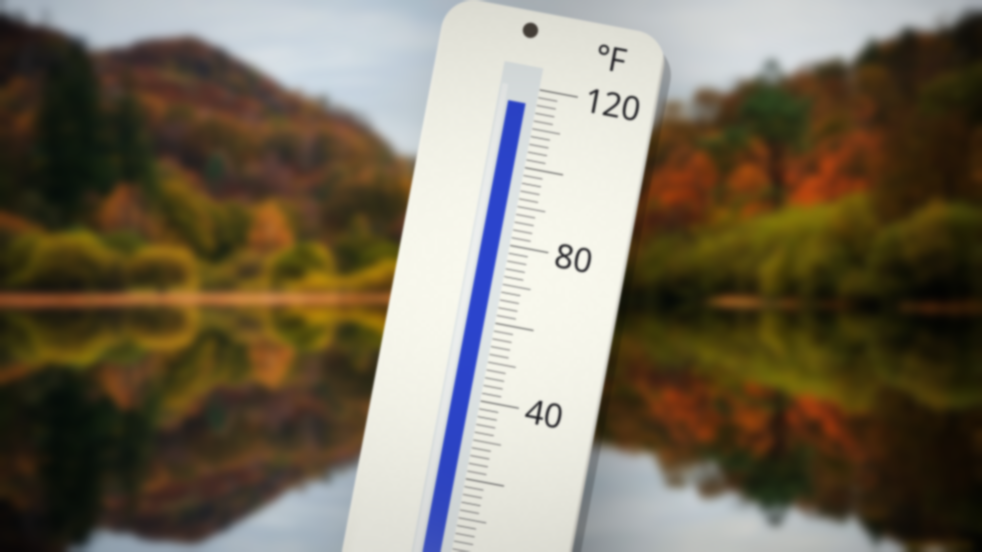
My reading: 116,°F
